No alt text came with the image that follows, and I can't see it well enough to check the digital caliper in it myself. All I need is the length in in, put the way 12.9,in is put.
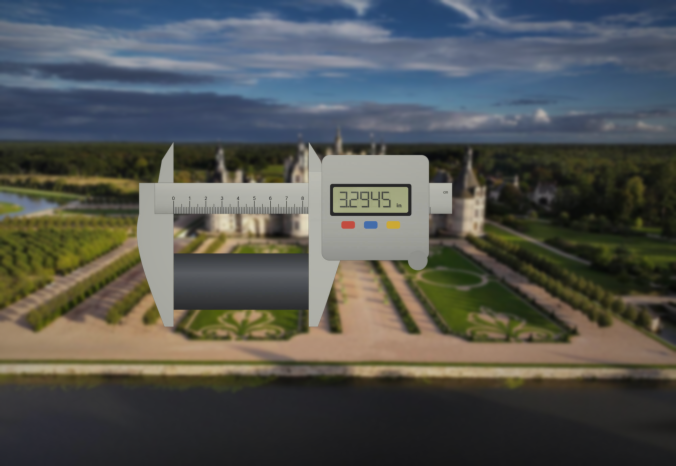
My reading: 3.2945,in
